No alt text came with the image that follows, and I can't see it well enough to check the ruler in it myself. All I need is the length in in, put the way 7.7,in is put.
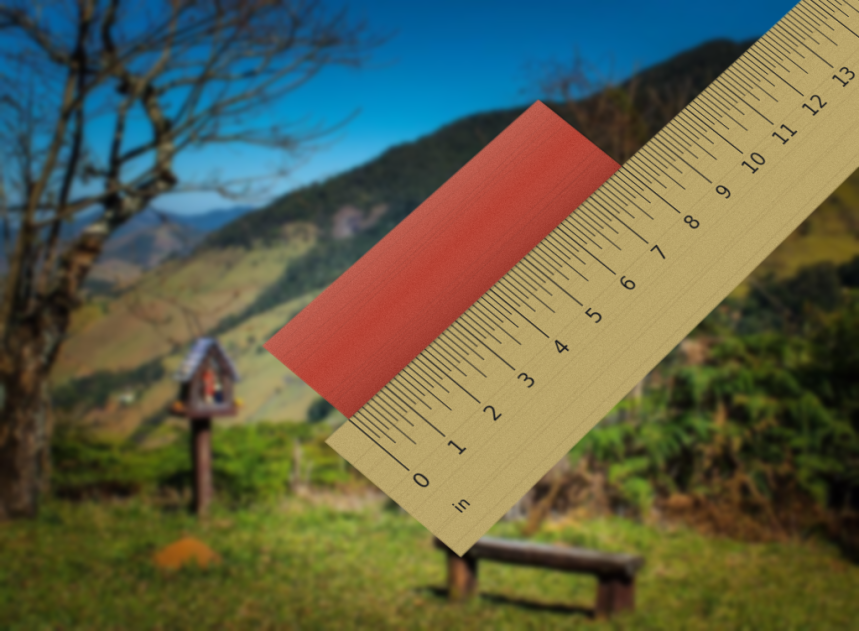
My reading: 8,in
